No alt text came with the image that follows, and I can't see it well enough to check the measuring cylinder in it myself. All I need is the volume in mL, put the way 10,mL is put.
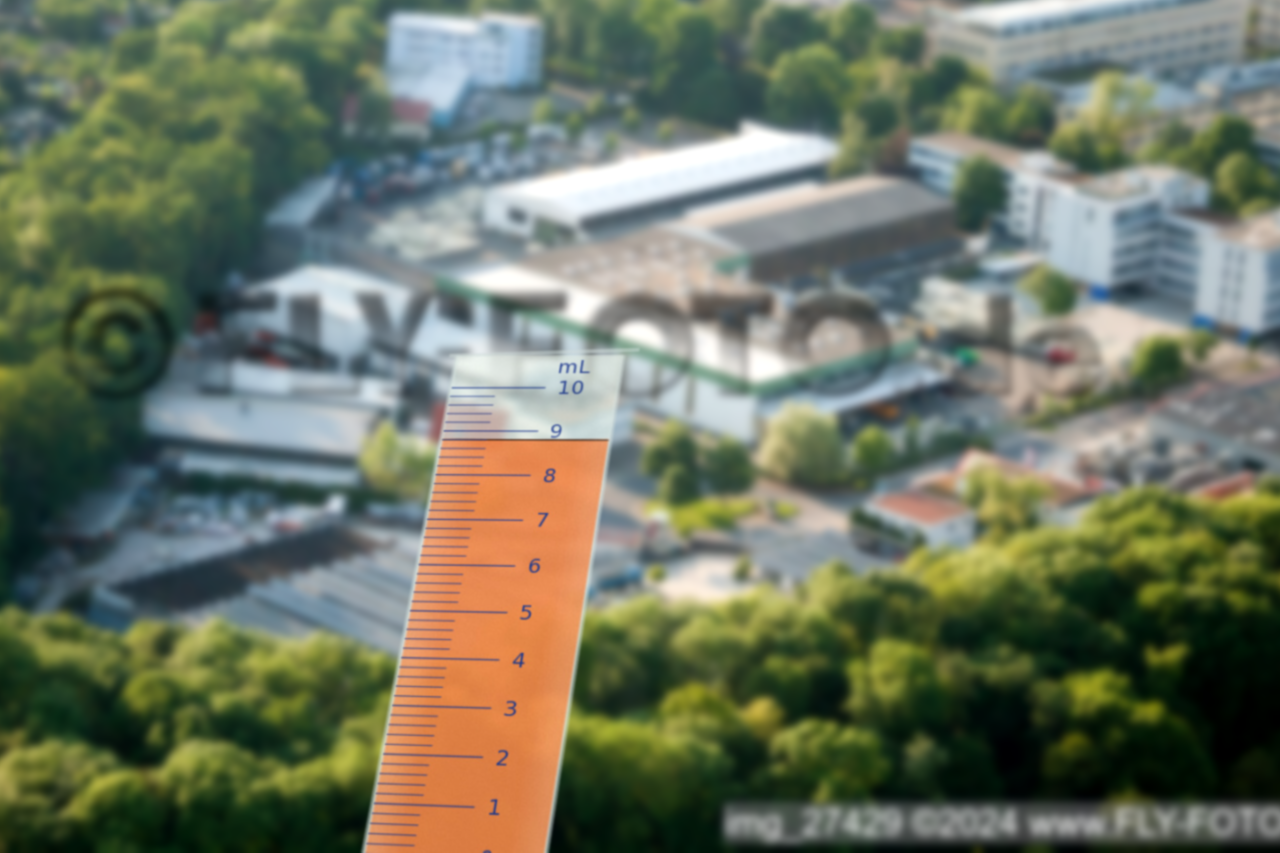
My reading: 8.8,mL
